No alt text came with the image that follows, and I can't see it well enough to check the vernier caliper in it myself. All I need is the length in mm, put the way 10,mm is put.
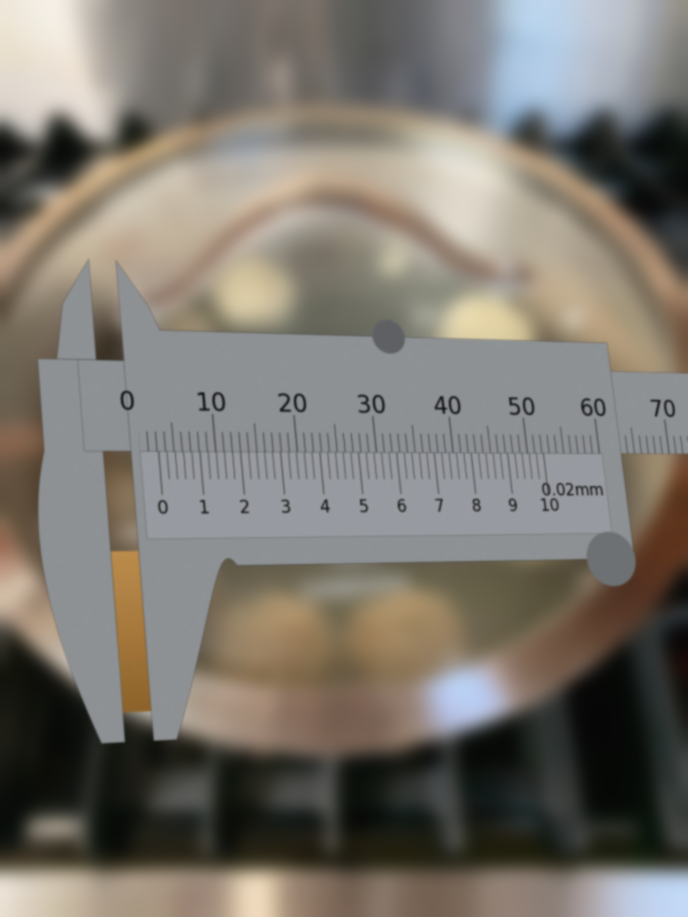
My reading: 3.2,mm
